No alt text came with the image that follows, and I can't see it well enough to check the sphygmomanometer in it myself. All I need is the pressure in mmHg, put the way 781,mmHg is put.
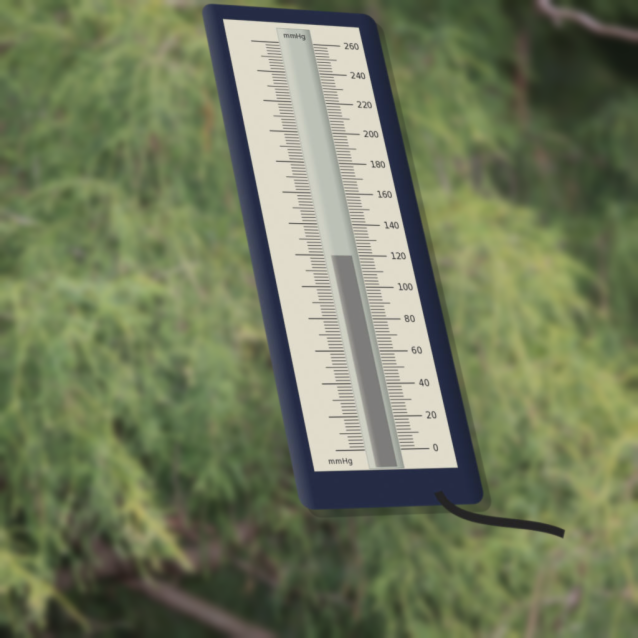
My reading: 120,mmHg
